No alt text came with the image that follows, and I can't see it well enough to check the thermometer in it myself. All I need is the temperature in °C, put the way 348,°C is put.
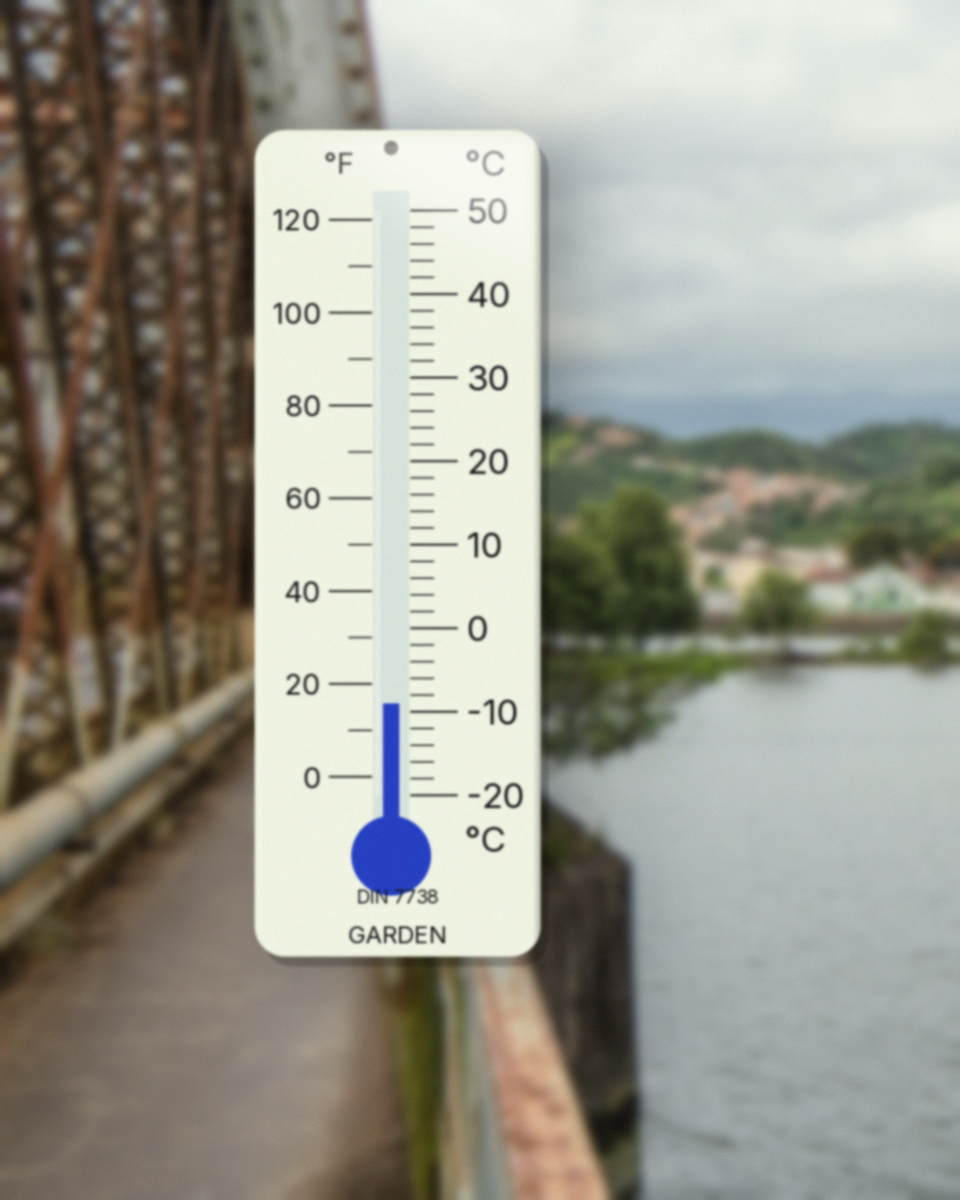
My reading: -9,°C
